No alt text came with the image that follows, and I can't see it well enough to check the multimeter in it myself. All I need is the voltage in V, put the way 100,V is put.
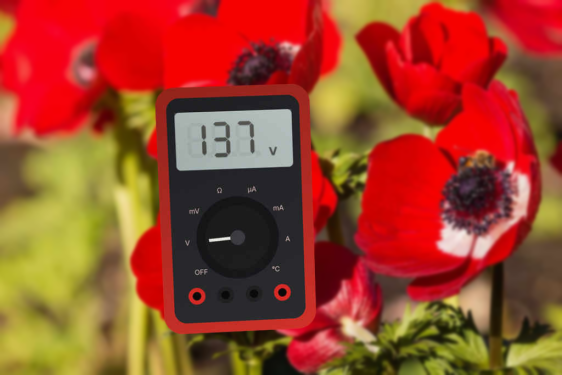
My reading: 137,V
